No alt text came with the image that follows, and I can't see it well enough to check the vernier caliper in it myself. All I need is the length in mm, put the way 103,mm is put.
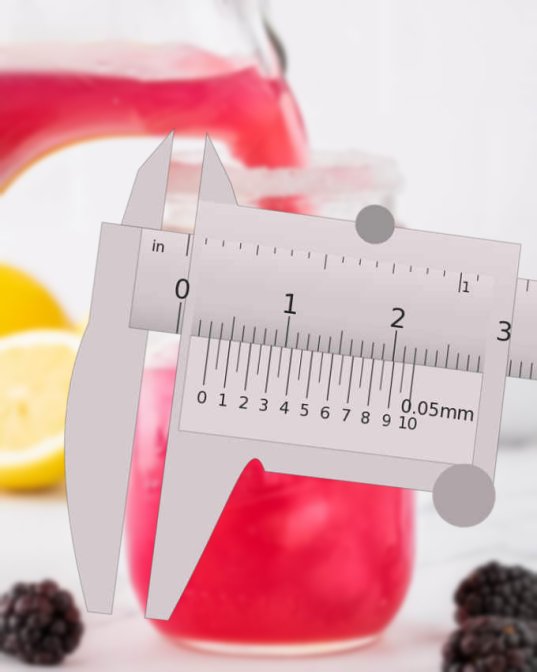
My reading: 3.0,mm
